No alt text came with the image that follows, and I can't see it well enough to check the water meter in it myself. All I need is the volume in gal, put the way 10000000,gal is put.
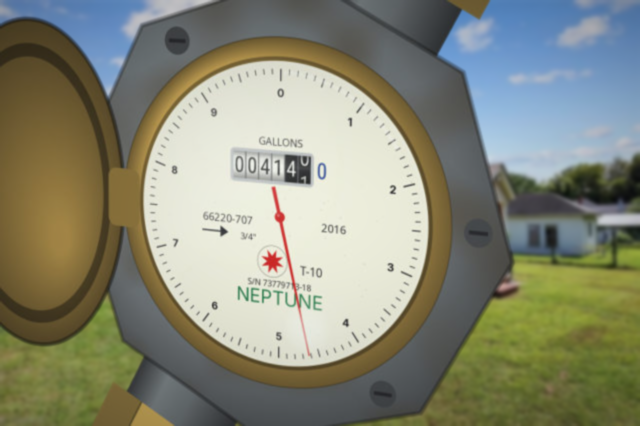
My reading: 41404.6,gal
